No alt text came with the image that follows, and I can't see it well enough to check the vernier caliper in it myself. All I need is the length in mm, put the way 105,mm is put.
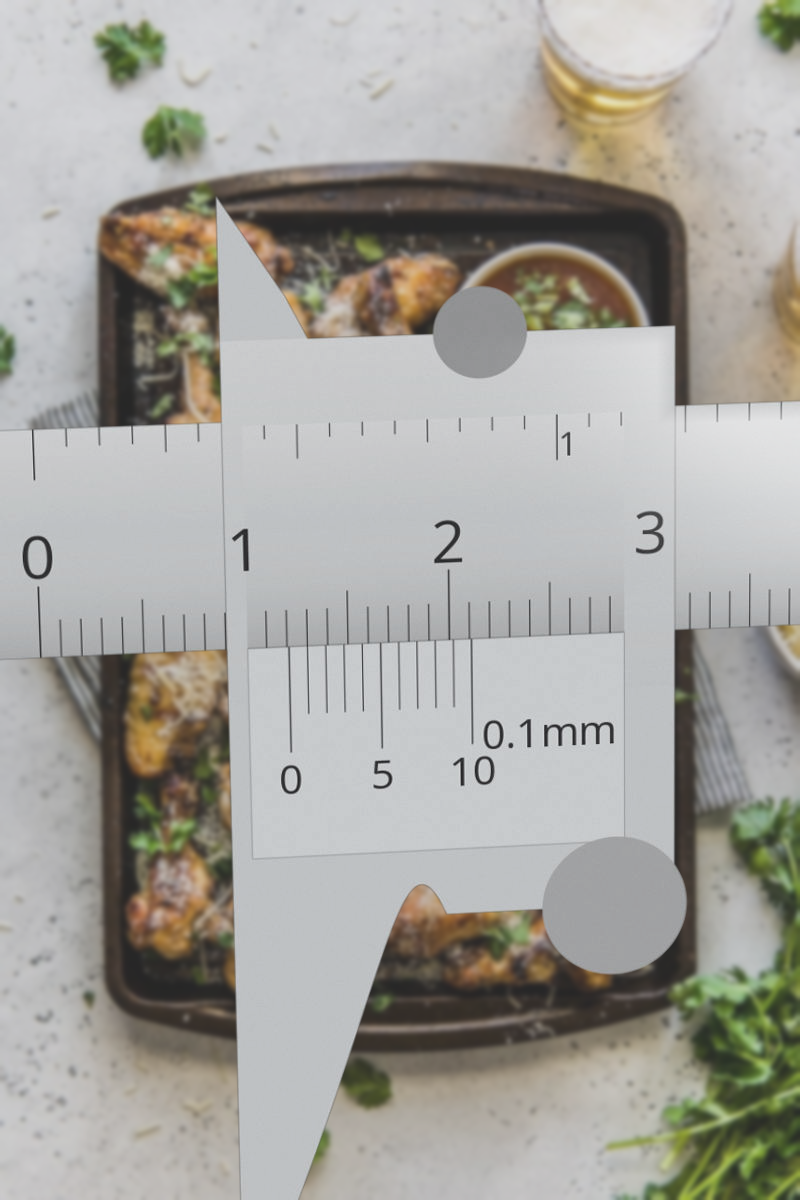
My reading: 12.1,mm
